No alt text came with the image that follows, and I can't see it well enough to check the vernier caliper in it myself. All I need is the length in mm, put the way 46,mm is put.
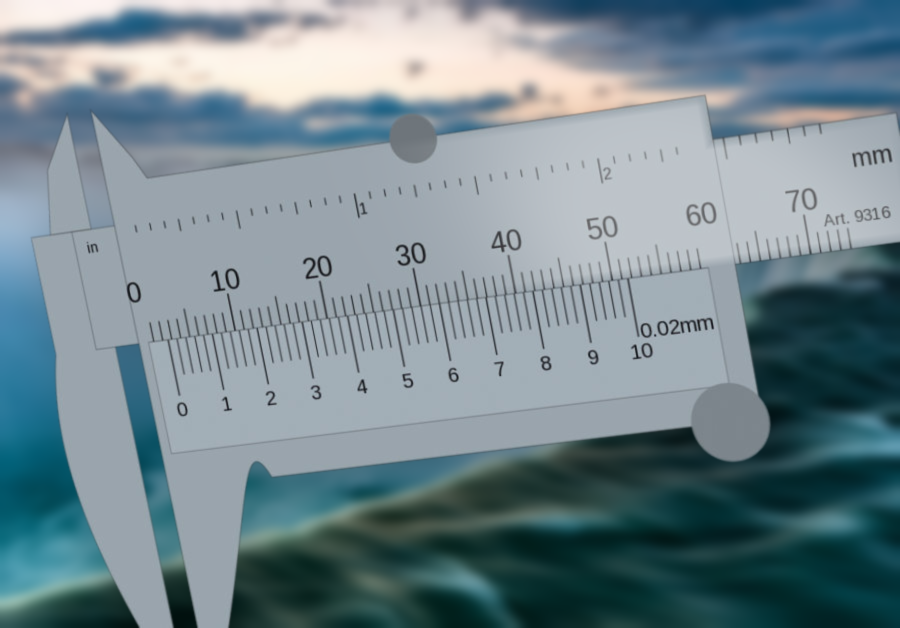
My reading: 2.6,mm
